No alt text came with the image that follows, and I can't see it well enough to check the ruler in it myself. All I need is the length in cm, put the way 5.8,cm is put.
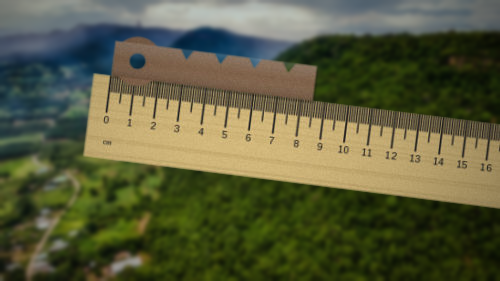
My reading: 8.5,cm
